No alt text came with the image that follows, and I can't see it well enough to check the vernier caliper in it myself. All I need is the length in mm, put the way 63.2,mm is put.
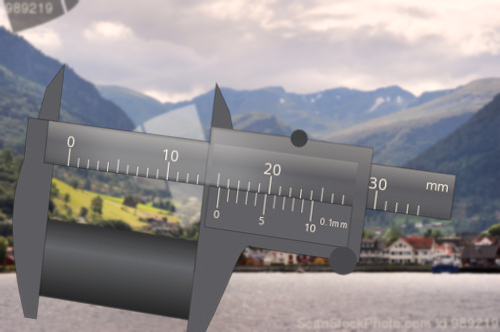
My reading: 15.2,mm
